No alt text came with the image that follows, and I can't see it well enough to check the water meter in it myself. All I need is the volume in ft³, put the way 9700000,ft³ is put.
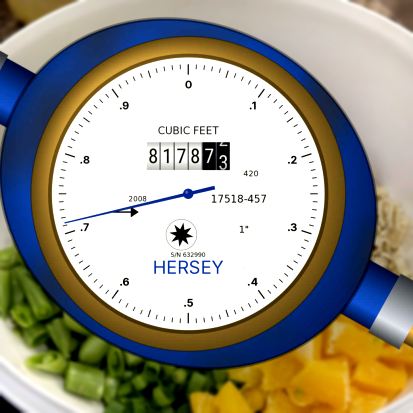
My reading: 817872.71,ft³
